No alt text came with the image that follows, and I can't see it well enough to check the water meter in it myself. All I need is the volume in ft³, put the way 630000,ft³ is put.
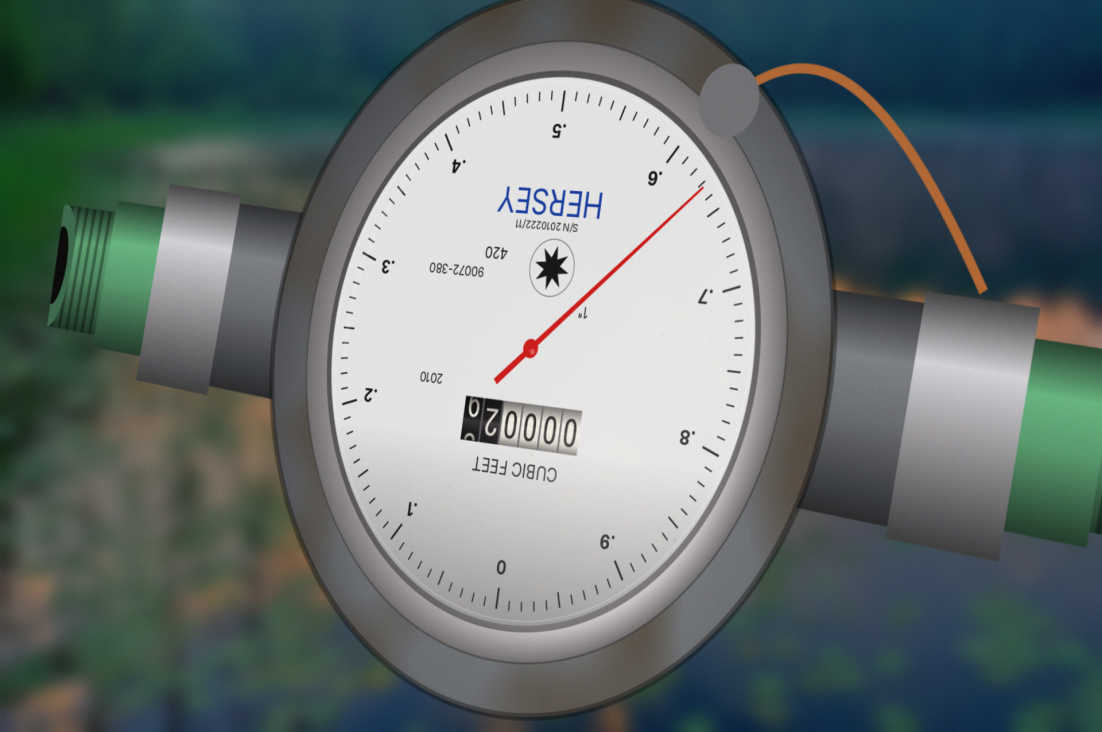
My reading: 28.63,ft³
